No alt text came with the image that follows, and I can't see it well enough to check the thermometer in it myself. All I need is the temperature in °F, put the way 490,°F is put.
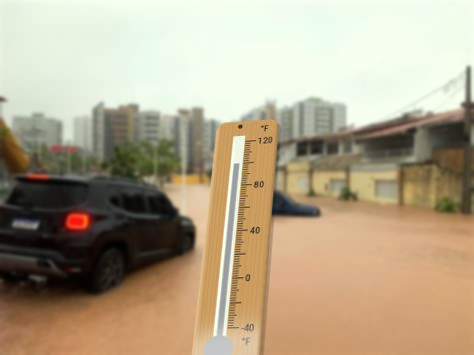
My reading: 100,°F
